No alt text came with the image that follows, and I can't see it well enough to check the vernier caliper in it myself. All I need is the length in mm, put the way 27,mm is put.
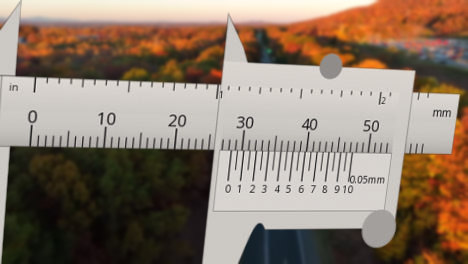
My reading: 28.4,mm
